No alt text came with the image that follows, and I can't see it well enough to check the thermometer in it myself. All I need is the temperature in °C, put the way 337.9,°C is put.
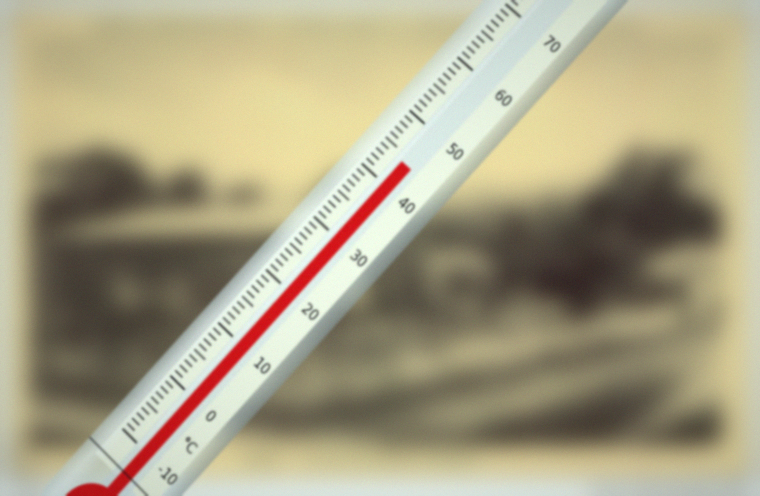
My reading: 44,°C
